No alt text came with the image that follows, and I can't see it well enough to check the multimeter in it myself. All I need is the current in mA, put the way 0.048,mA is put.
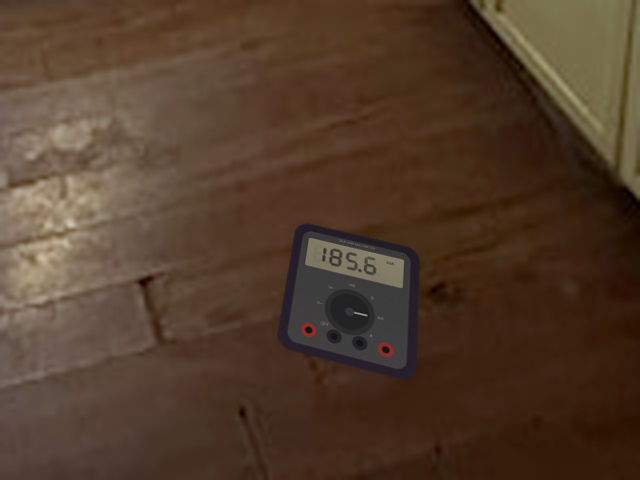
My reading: 185.6,mA
